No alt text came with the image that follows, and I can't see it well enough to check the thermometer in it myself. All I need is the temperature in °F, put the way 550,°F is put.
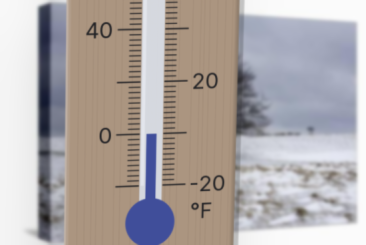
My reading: 0,°F
